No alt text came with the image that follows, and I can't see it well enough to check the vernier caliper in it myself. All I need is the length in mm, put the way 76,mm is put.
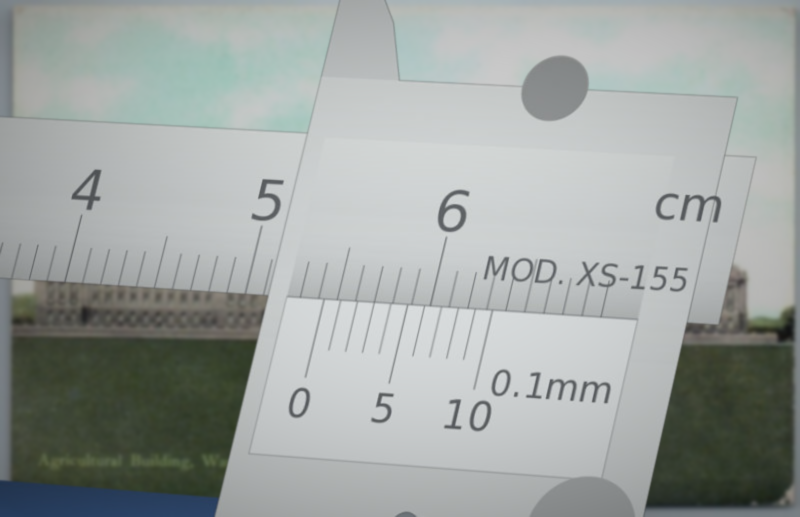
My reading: 54.3,mm
